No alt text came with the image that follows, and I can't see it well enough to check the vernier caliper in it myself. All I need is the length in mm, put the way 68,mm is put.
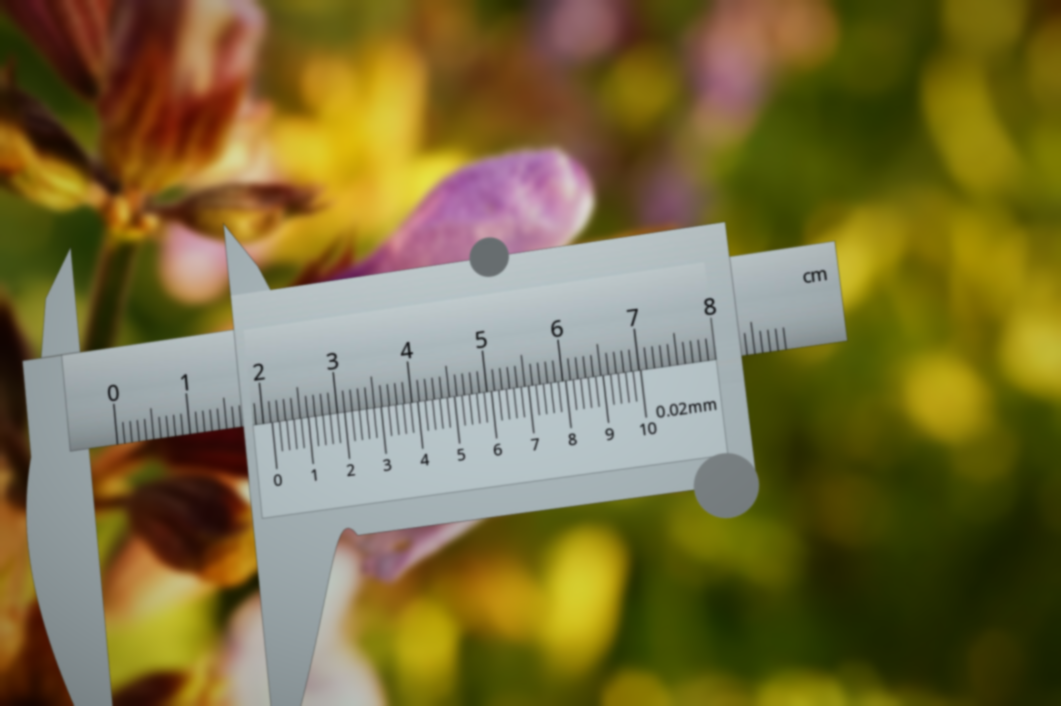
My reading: 21.2,mm
